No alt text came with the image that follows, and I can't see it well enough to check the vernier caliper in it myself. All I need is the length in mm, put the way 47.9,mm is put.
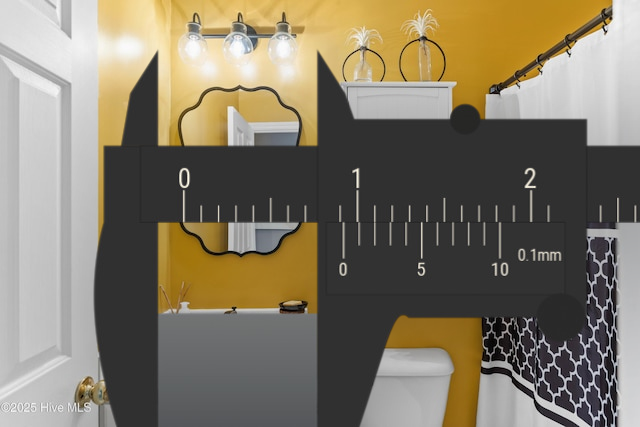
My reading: 9.2,mm
